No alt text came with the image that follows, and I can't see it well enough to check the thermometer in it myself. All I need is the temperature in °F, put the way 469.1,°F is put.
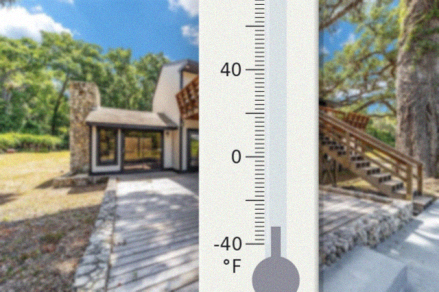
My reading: -32,°F
